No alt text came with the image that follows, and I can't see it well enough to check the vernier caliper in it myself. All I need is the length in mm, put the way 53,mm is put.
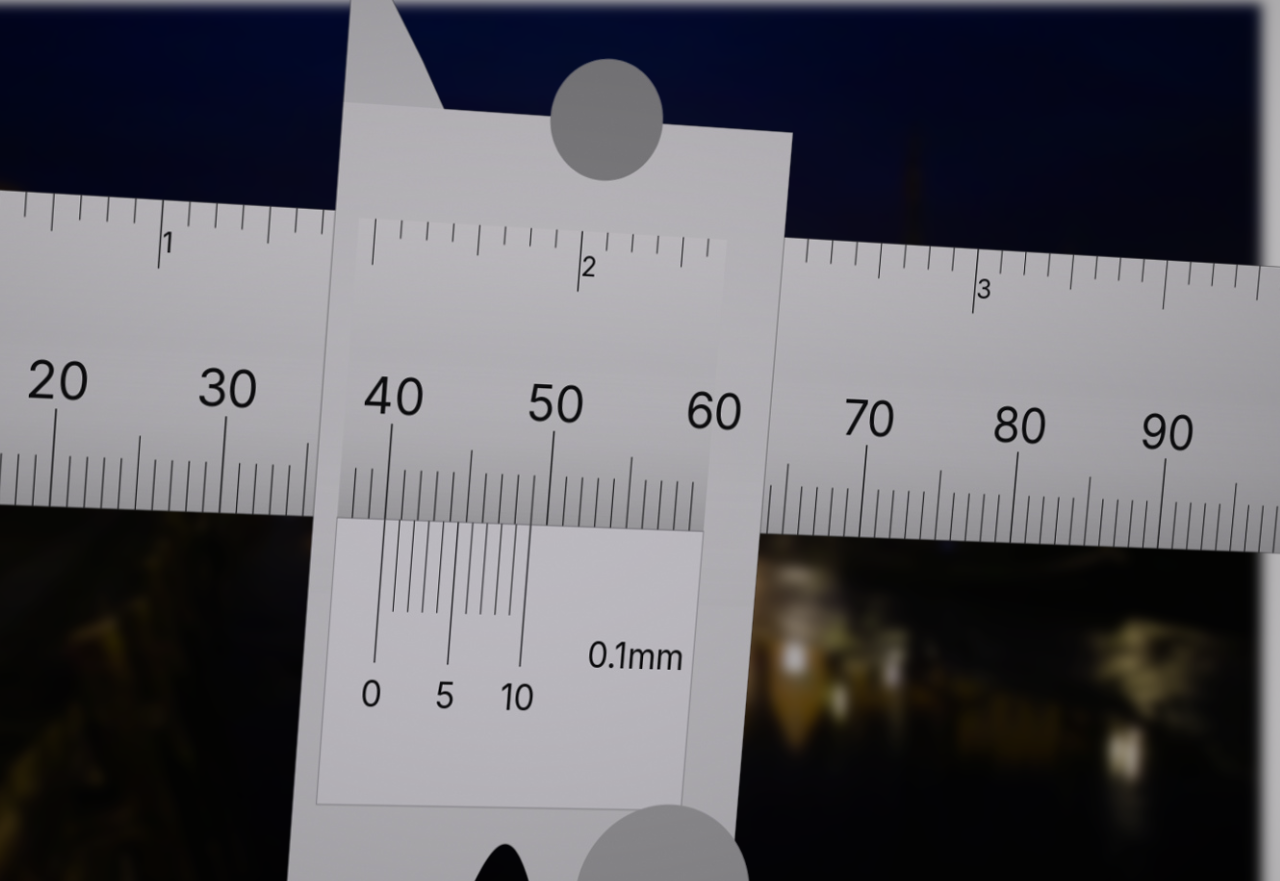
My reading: 40.0,mm
